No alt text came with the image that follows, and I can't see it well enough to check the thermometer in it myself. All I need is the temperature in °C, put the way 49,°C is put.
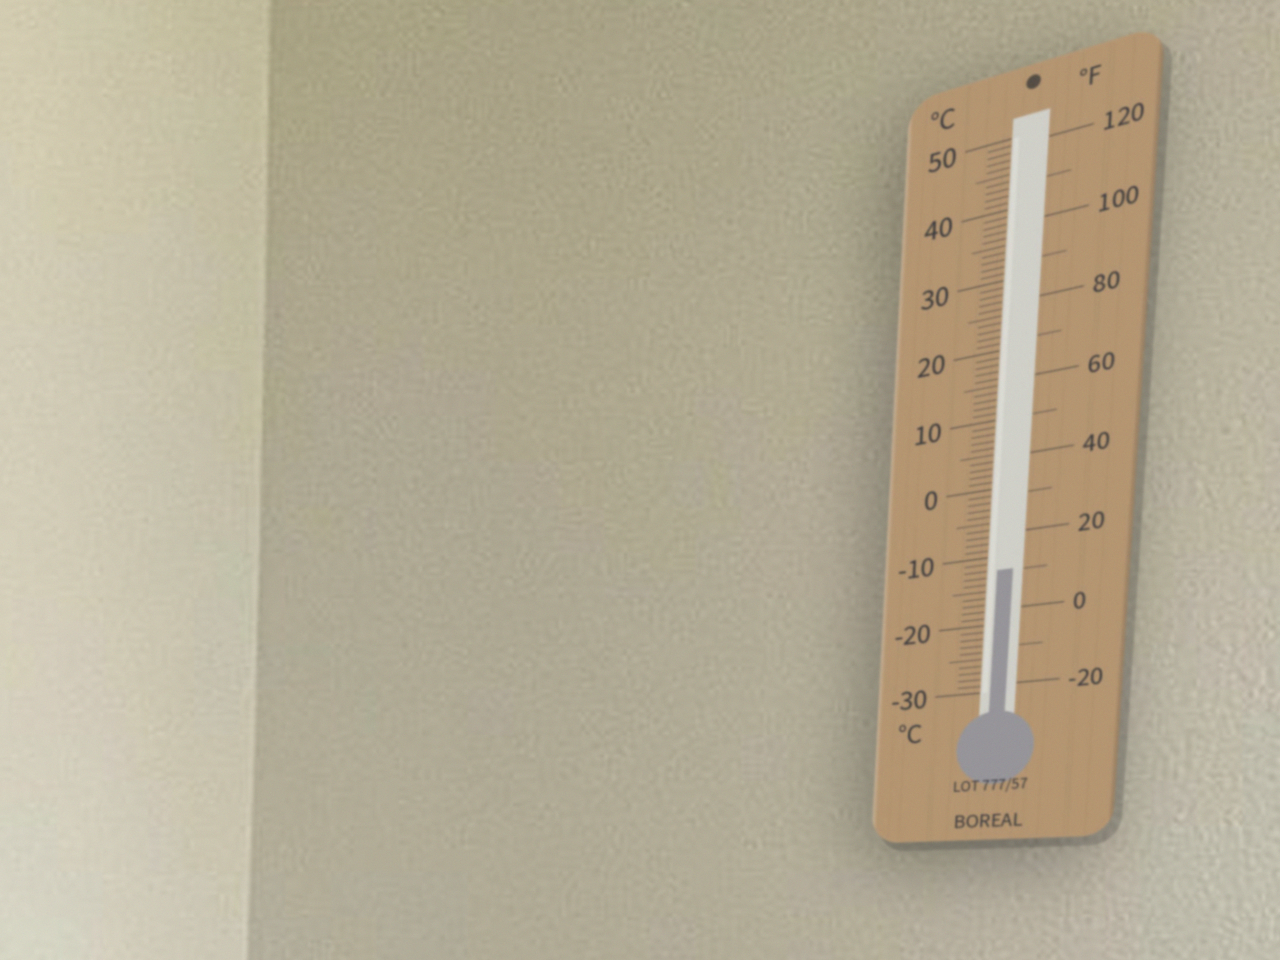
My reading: -12,°C
